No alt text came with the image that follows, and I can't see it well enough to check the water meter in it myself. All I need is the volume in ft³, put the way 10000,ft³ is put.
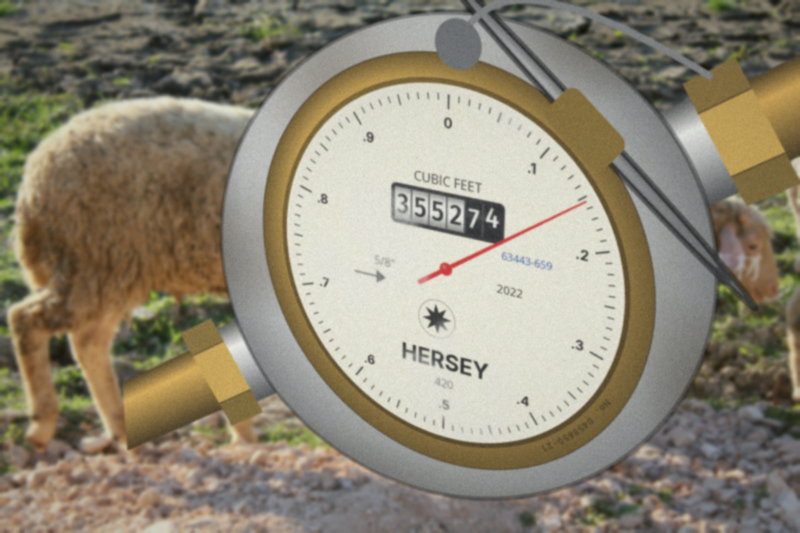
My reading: 355274.15,ft³
